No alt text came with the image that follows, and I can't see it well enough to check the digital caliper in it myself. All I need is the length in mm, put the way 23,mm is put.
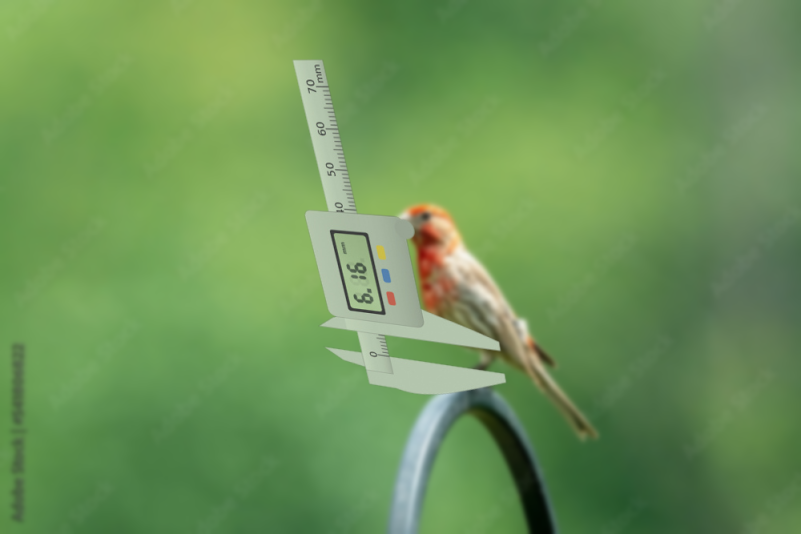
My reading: 6.16,mm
